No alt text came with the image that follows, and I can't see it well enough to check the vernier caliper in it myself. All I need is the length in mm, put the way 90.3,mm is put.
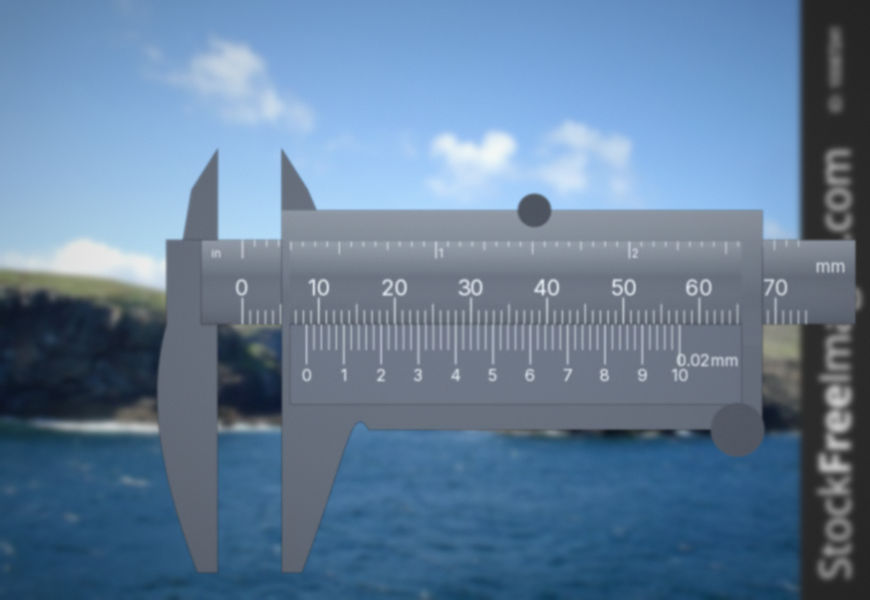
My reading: 8.4,mm
